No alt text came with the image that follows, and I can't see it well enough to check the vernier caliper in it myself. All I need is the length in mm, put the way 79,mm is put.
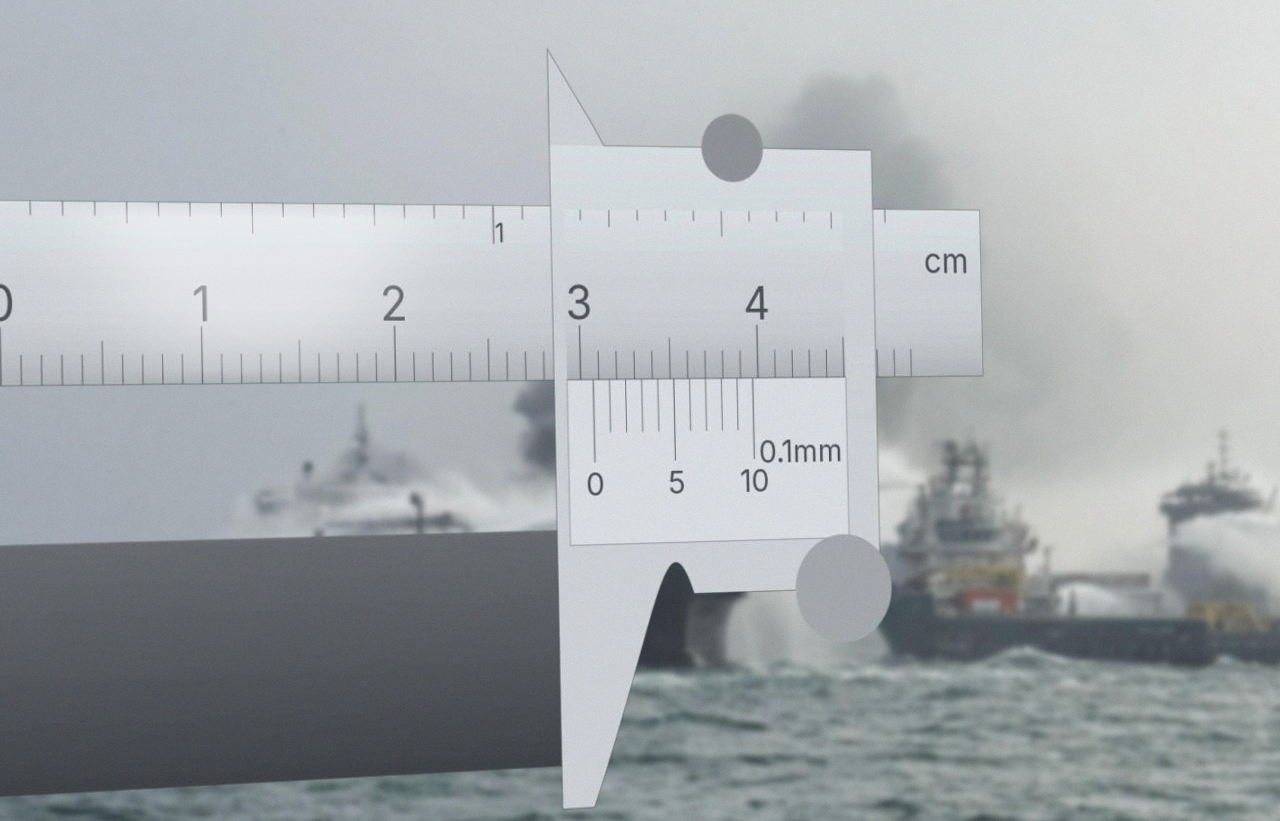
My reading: 30.7,mm
